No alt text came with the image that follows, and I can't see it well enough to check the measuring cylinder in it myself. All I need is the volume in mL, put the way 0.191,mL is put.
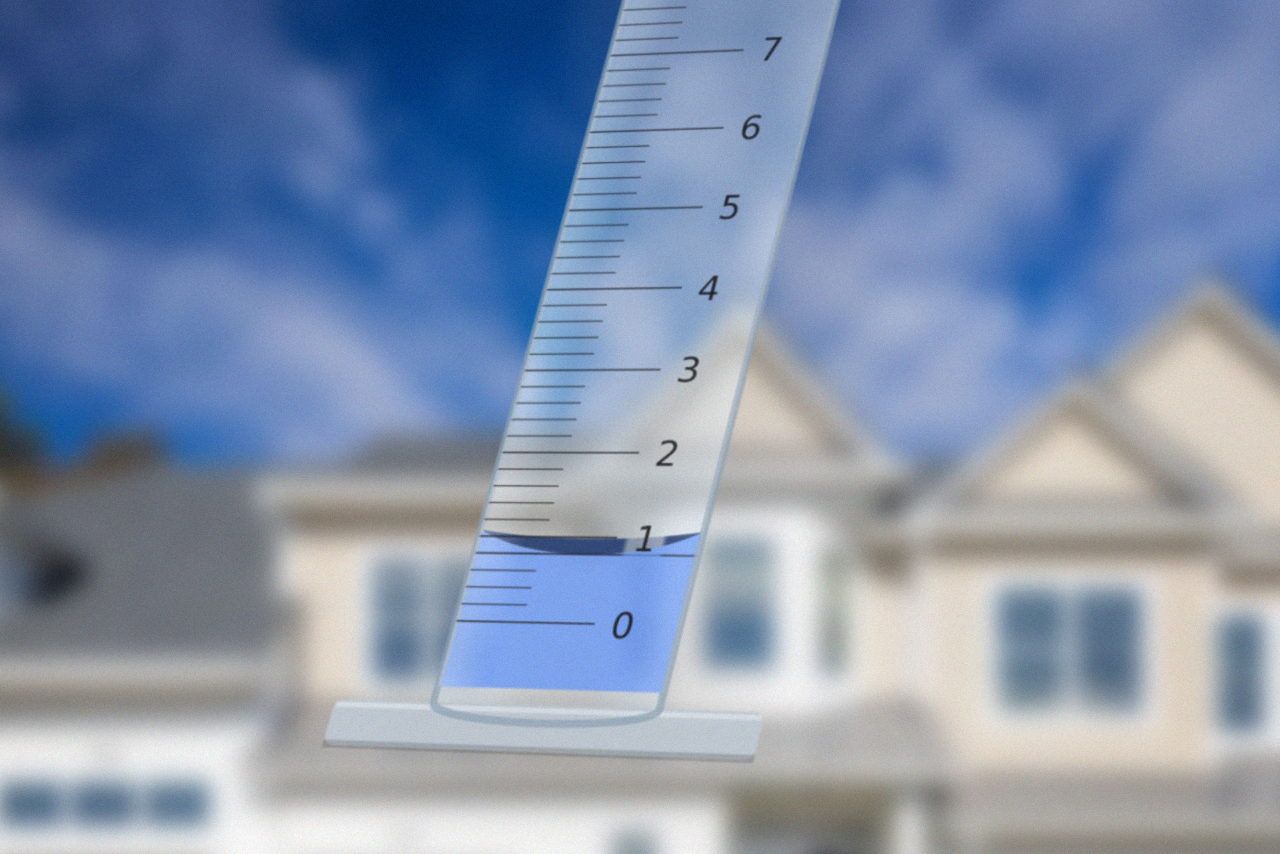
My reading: 0.8,mL
